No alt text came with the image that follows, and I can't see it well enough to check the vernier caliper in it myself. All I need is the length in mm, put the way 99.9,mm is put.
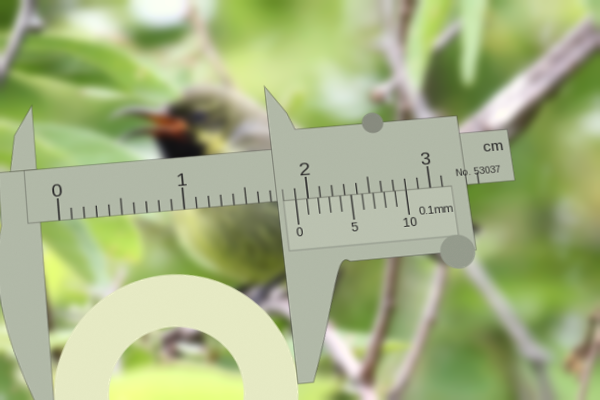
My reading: 19.0,mm
